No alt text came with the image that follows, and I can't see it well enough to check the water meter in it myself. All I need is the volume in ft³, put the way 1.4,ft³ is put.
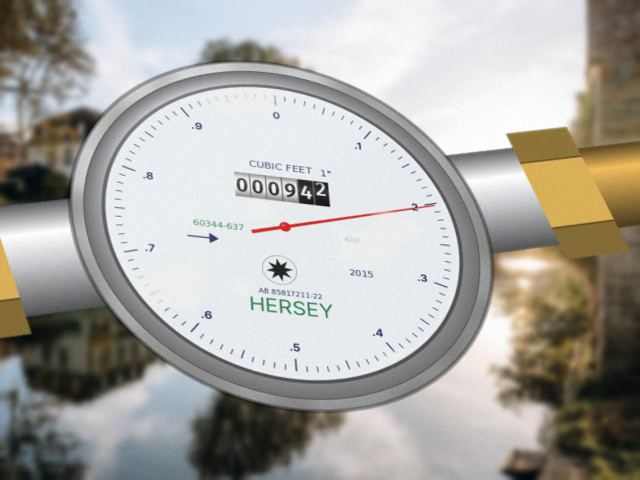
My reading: 942.20,ft³
